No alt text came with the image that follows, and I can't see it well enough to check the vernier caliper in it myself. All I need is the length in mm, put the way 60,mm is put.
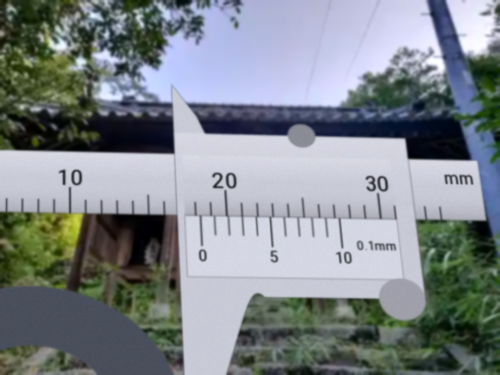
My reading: 18.3,mm
